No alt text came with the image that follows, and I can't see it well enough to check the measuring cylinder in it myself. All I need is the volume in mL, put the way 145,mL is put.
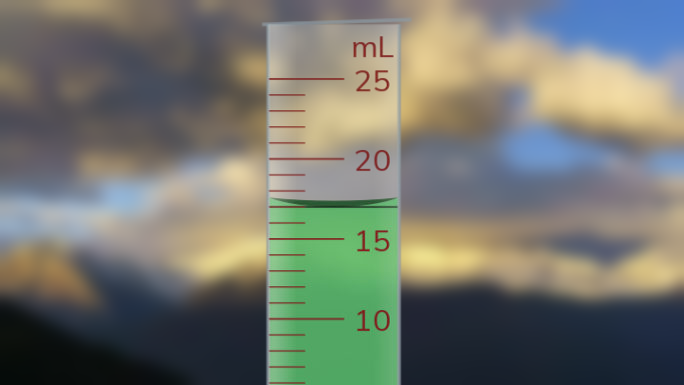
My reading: 17,mL
